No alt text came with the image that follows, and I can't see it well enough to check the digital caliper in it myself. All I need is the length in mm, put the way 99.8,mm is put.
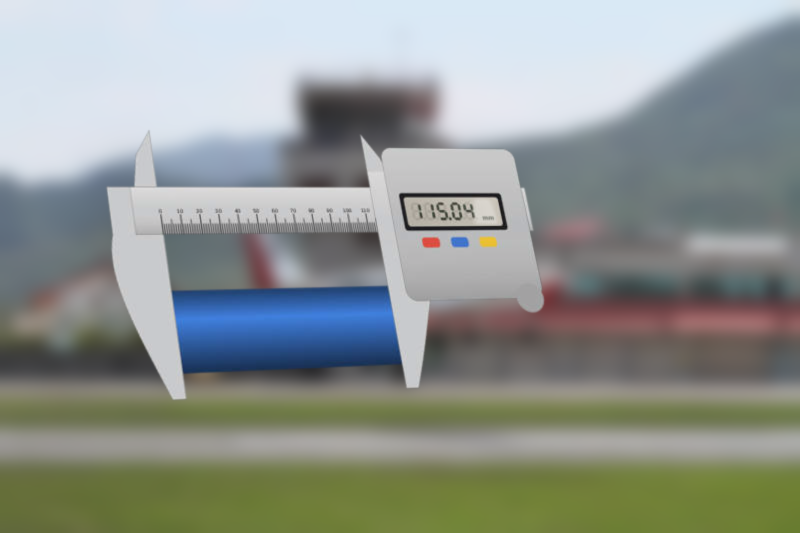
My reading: 115.04,mm
